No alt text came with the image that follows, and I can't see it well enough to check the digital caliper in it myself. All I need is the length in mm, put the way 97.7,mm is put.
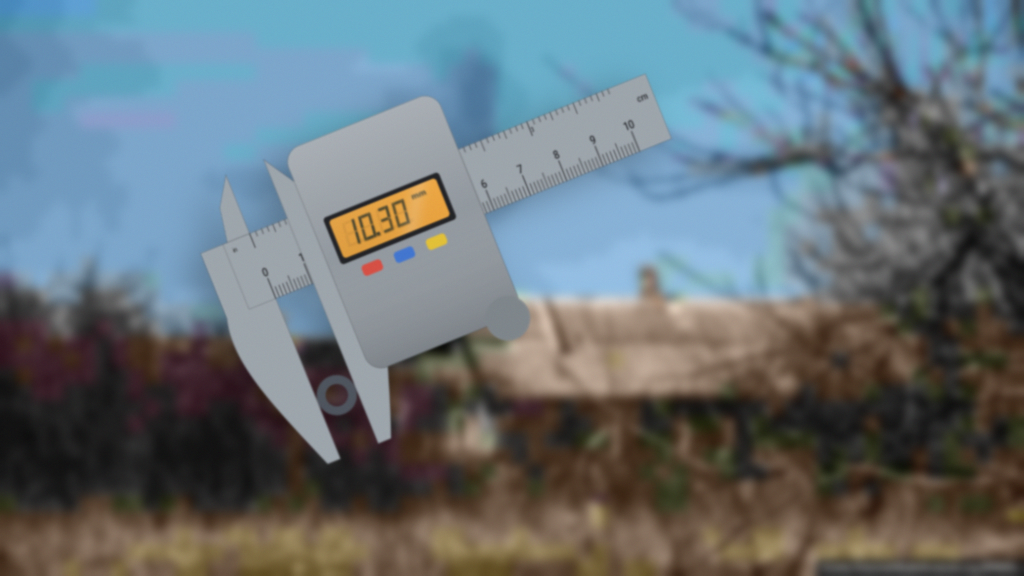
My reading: 10.30,mm
